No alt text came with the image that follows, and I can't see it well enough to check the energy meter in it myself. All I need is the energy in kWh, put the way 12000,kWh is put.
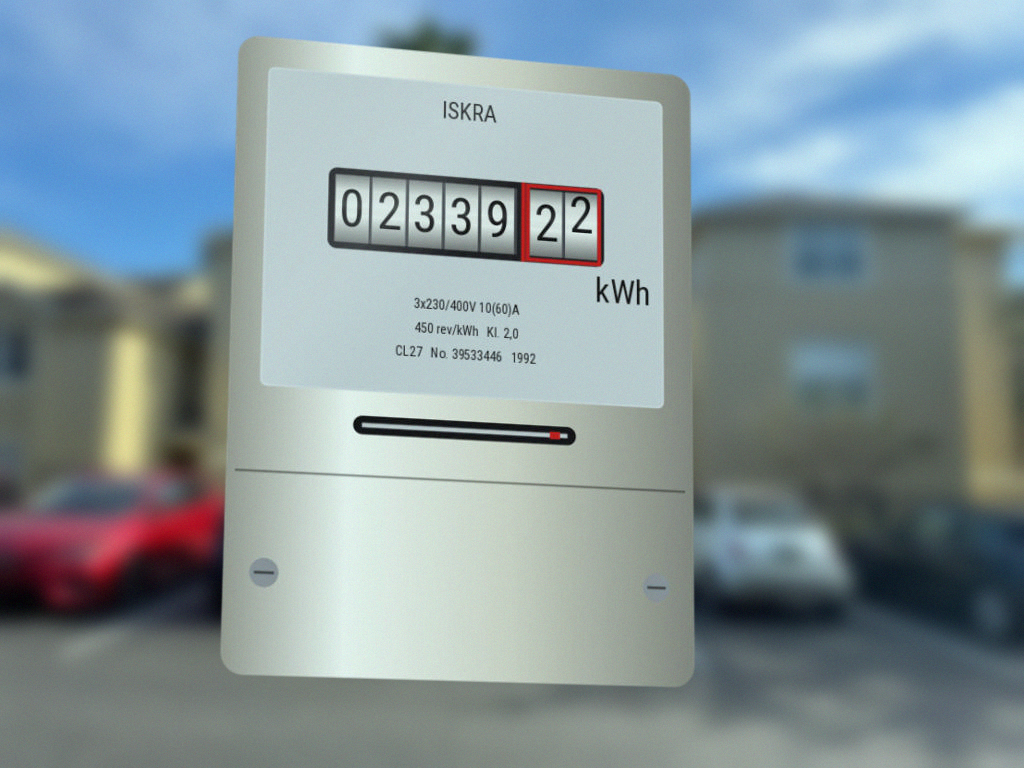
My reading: 2339.22,kWh
